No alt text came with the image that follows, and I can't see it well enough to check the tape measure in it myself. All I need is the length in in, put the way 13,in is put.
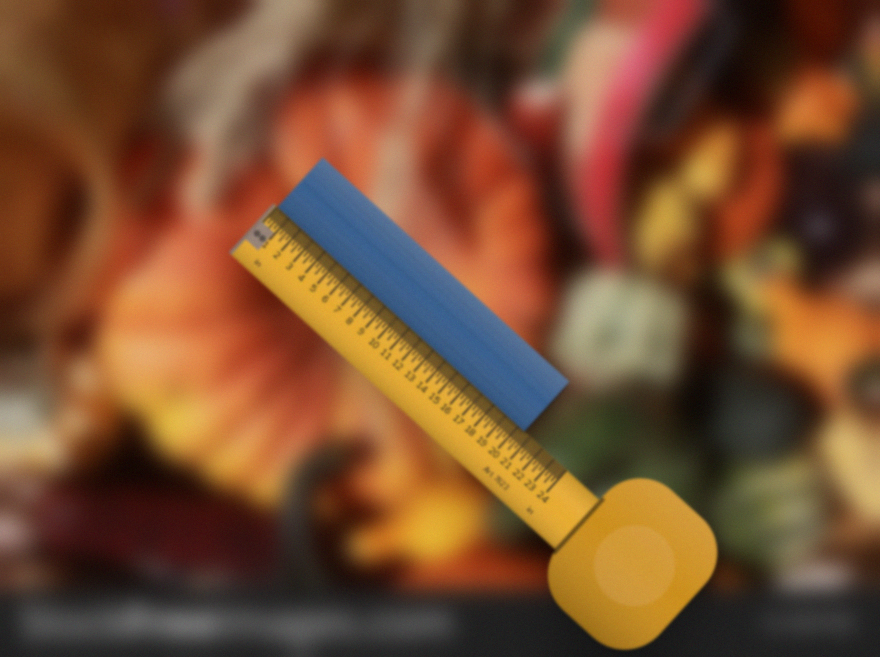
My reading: 20.5,in
